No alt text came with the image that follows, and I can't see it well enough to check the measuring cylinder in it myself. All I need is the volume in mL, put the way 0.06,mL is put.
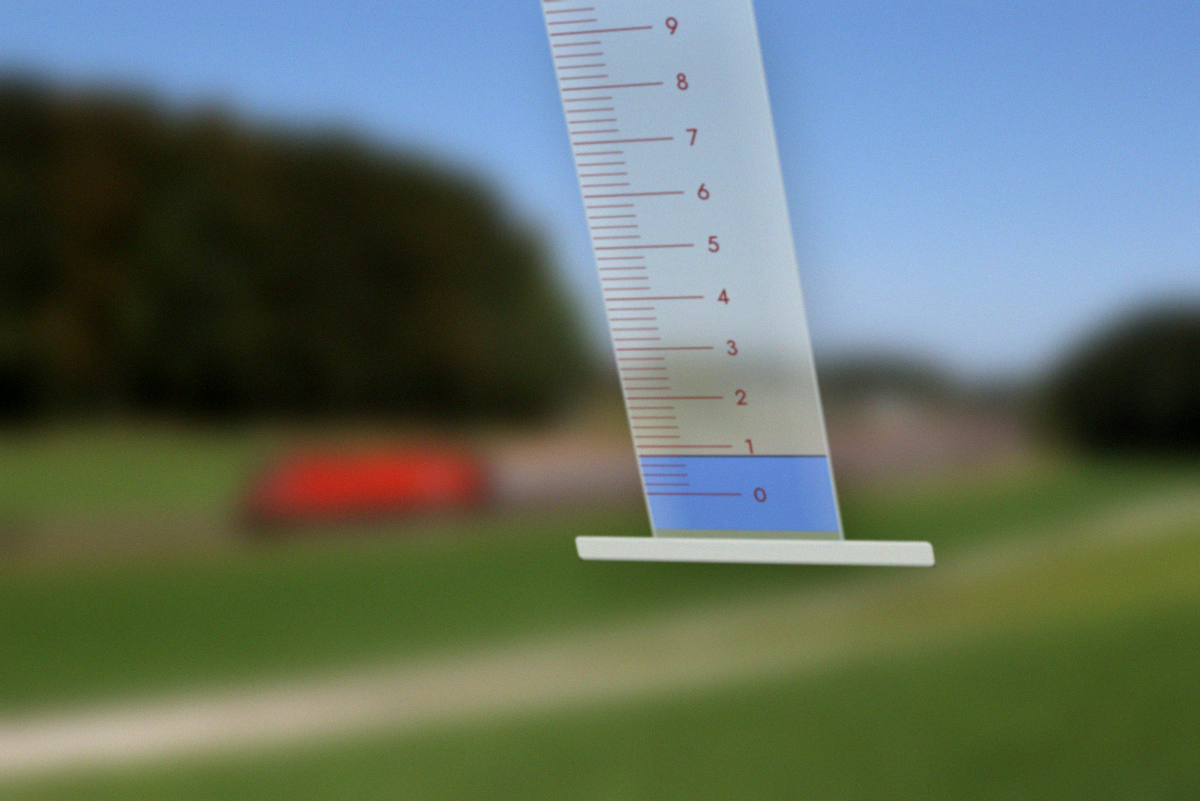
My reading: 0.8,mL
